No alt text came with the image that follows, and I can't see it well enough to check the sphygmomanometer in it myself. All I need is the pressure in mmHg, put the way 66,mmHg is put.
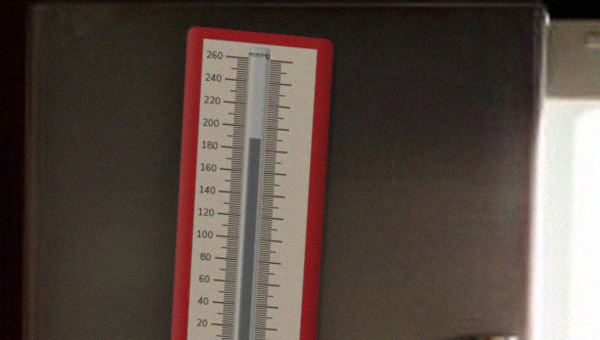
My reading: 190,mmHg
